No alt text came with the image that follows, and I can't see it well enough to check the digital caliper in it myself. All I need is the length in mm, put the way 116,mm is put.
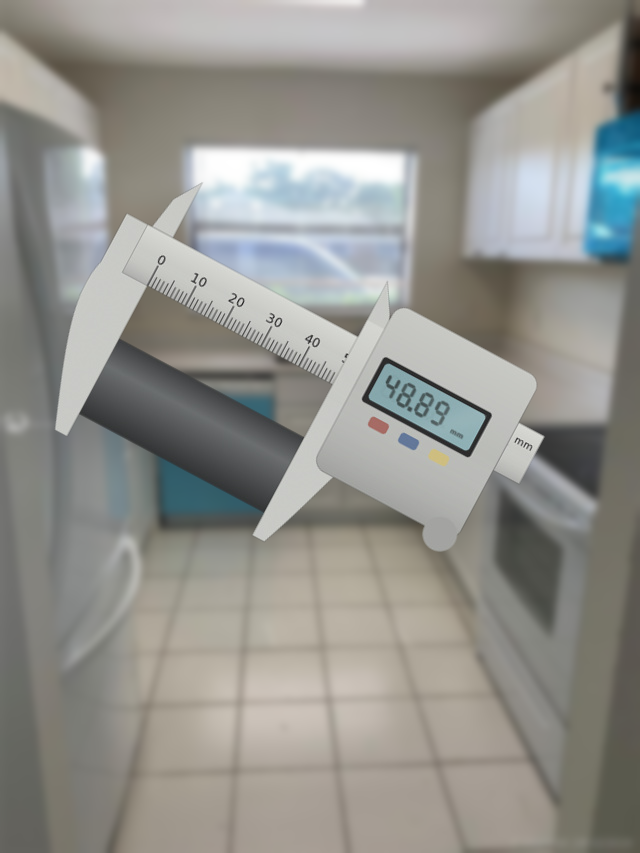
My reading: 48.89,mm
